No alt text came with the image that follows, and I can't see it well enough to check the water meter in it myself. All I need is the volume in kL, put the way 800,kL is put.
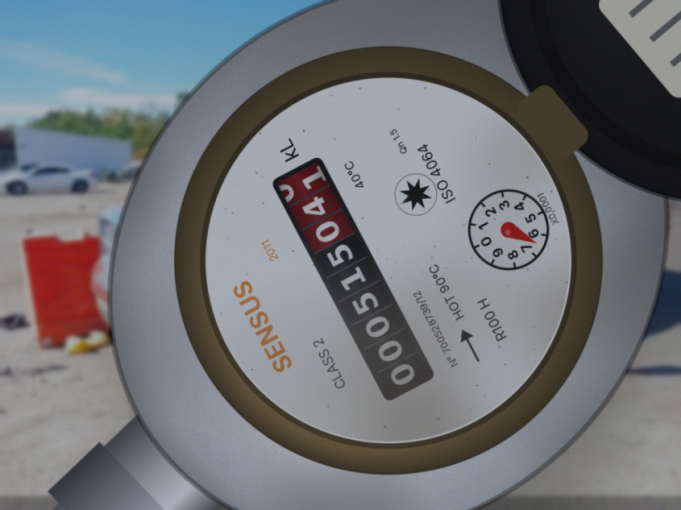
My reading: 515.0406,kL
